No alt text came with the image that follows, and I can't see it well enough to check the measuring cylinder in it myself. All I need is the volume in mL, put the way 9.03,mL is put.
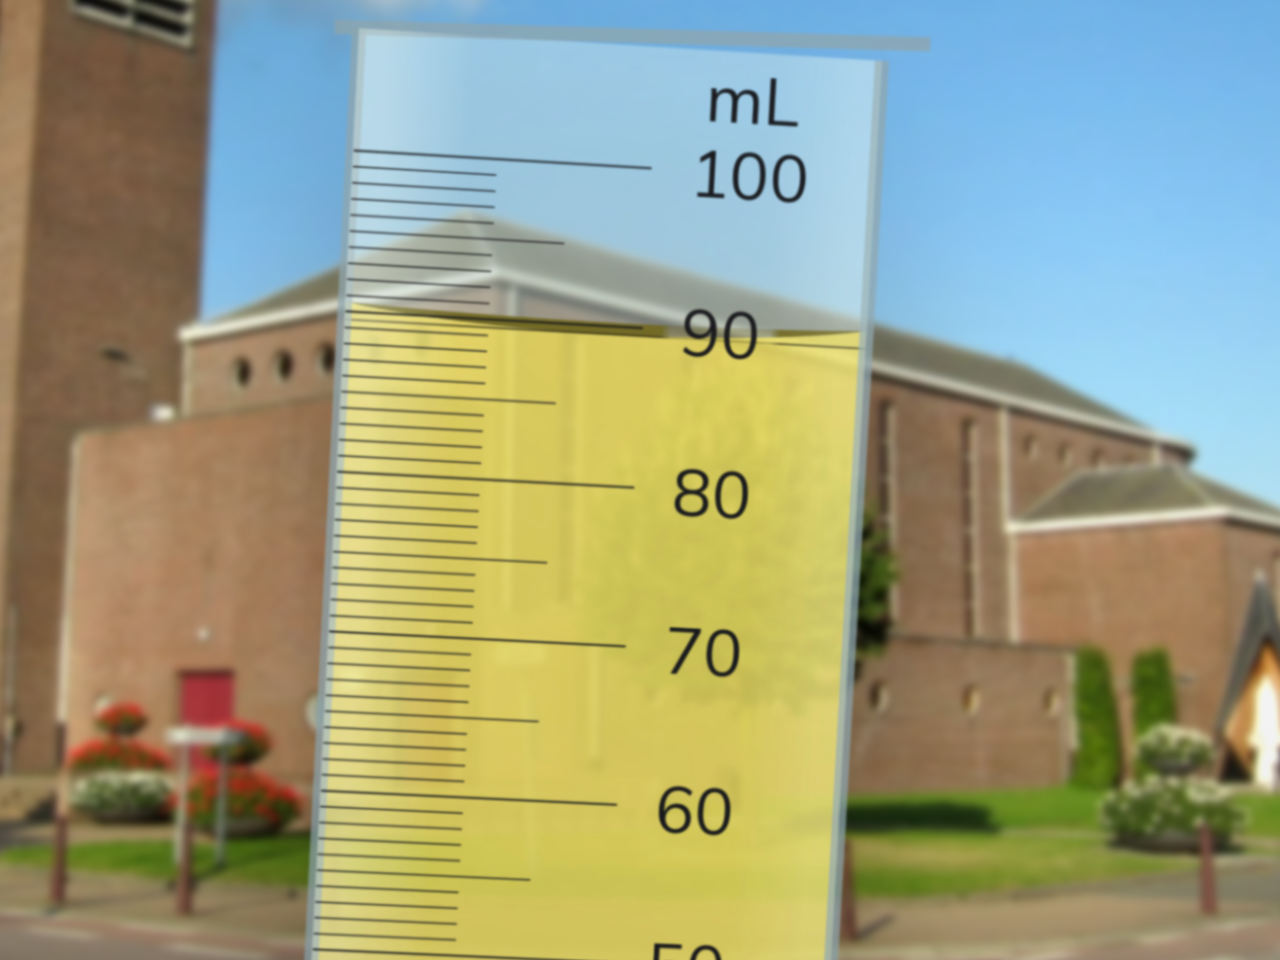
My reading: 89.5,mL
